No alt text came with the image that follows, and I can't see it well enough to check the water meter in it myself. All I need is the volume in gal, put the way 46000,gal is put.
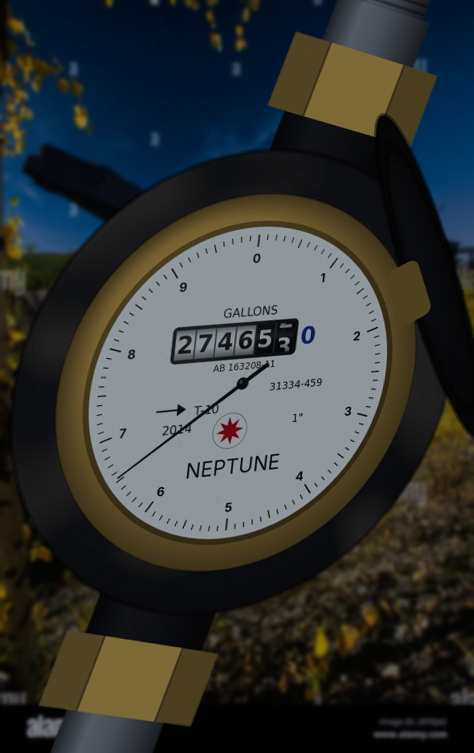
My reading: 2746526.5,gal
